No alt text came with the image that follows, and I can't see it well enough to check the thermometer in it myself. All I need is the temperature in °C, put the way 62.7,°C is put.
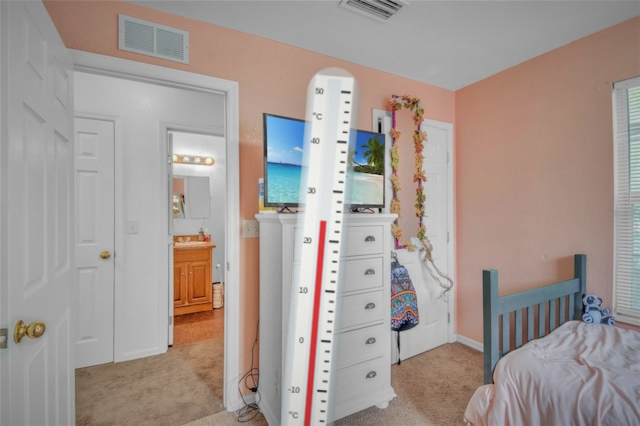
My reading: 24,°C
